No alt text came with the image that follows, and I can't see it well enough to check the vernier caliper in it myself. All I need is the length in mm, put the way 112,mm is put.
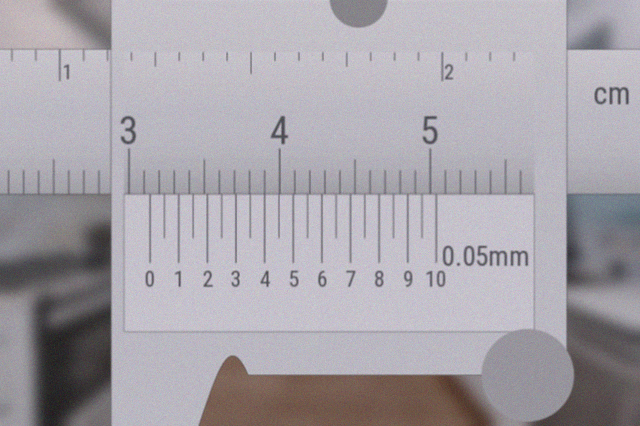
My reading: 31.4,mm
